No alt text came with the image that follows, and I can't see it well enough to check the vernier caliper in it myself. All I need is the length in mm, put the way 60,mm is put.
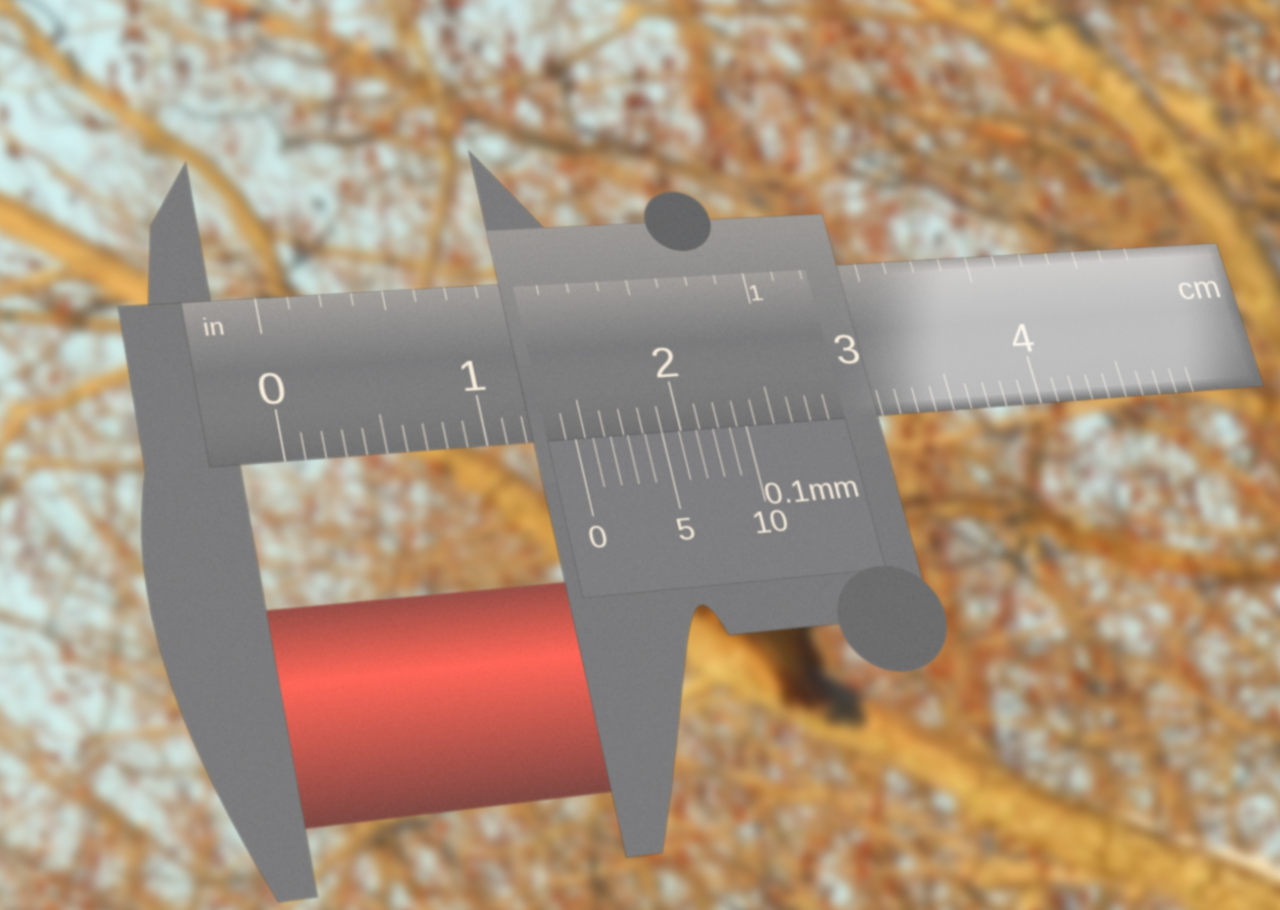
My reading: 14.5,mm
